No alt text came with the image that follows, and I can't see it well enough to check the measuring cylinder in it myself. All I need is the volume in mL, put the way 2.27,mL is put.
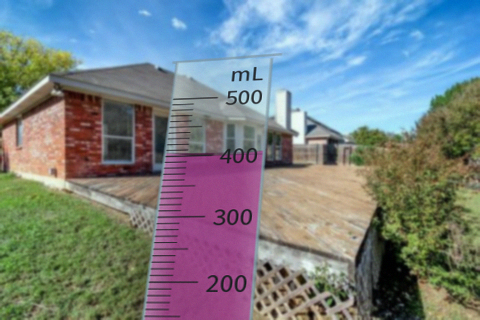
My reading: 400,mL
